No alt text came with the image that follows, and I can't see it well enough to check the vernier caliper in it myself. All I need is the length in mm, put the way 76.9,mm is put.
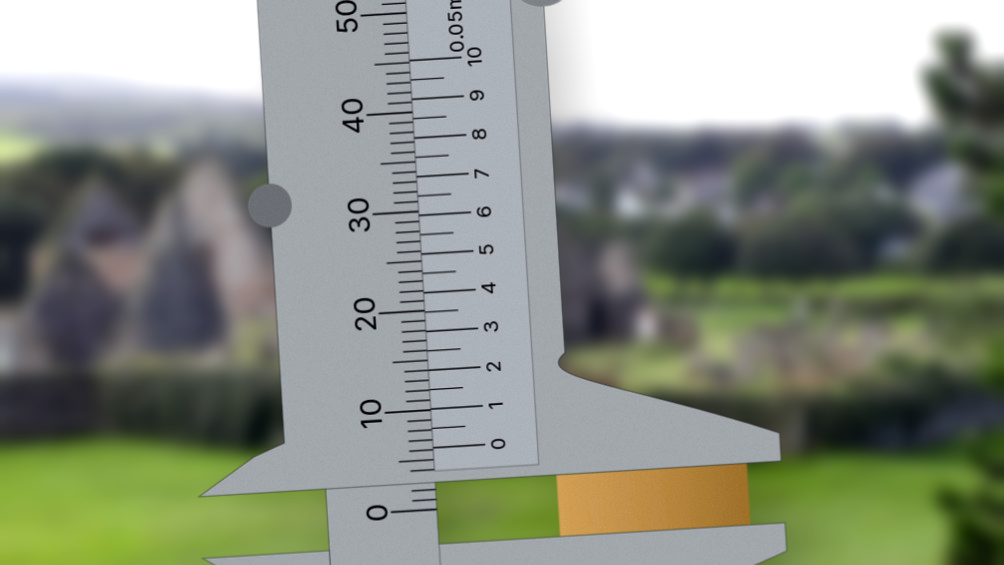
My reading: 6.2,mm
